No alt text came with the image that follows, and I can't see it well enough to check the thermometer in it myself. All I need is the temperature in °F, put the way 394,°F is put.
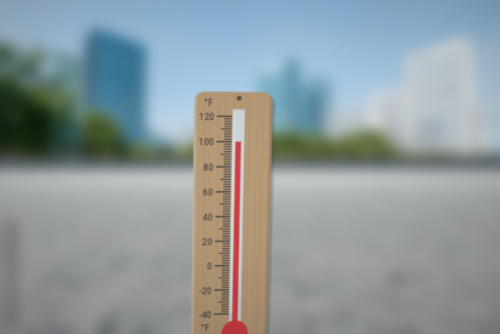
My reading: 100,°F
